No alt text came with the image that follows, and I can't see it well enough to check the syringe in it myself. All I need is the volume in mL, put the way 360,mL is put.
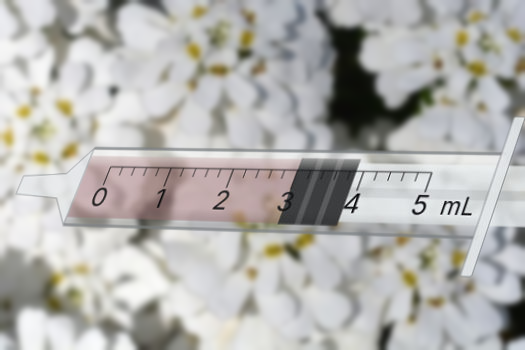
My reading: 3,mL
